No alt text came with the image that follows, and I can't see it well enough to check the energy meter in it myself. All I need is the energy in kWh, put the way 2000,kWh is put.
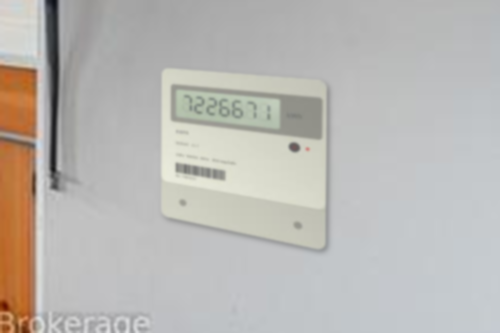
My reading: 7226671,kWh
